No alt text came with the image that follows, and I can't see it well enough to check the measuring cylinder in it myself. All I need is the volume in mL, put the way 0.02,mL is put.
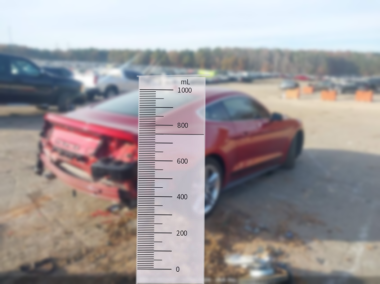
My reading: 750,mL
